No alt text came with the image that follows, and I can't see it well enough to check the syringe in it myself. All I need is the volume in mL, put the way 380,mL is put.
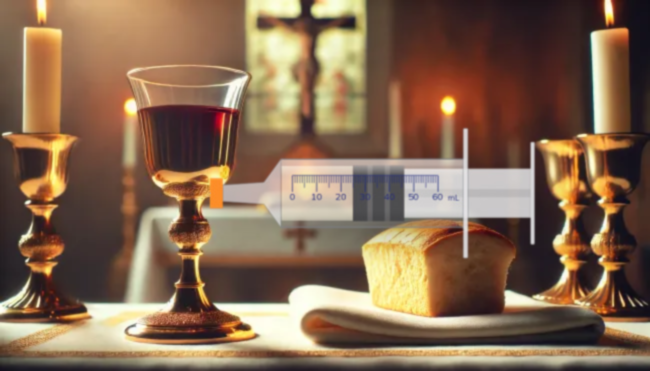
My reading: 25,mL
